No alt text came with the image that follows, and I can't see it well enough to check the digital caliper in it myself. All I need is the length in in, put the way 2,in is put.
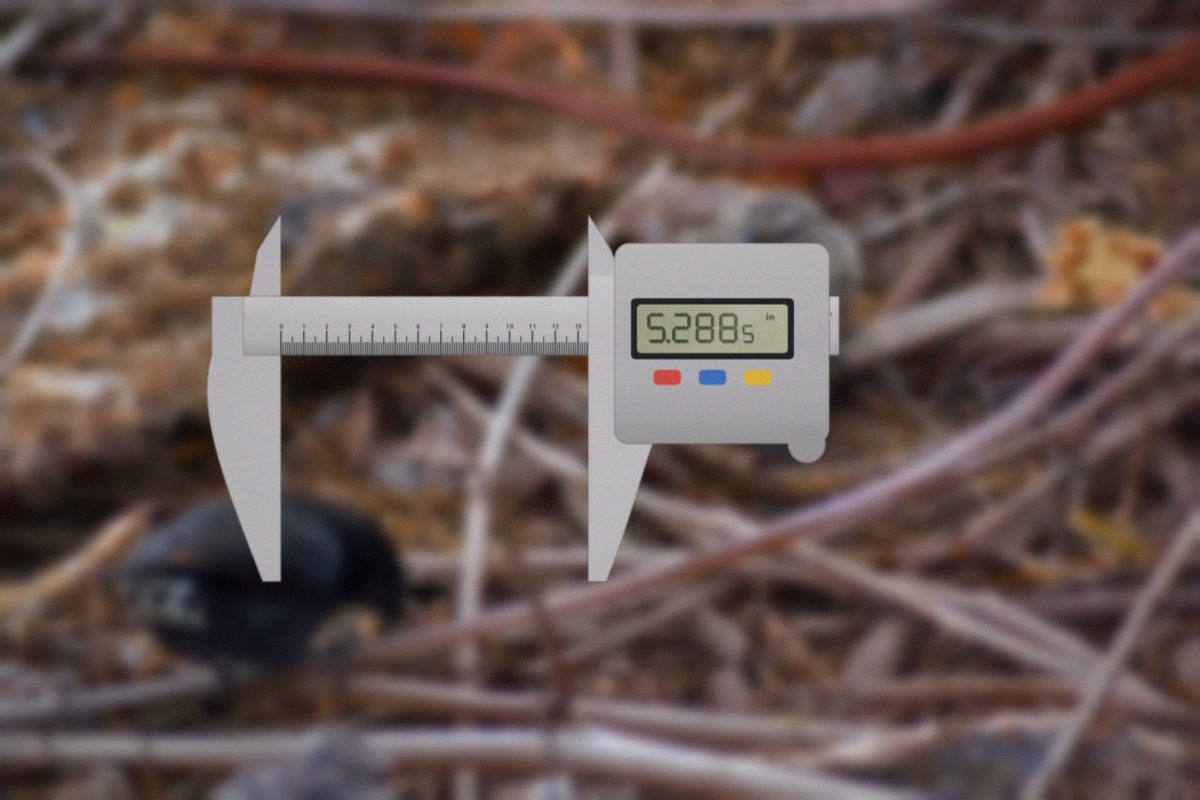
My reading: 5.2885,in
